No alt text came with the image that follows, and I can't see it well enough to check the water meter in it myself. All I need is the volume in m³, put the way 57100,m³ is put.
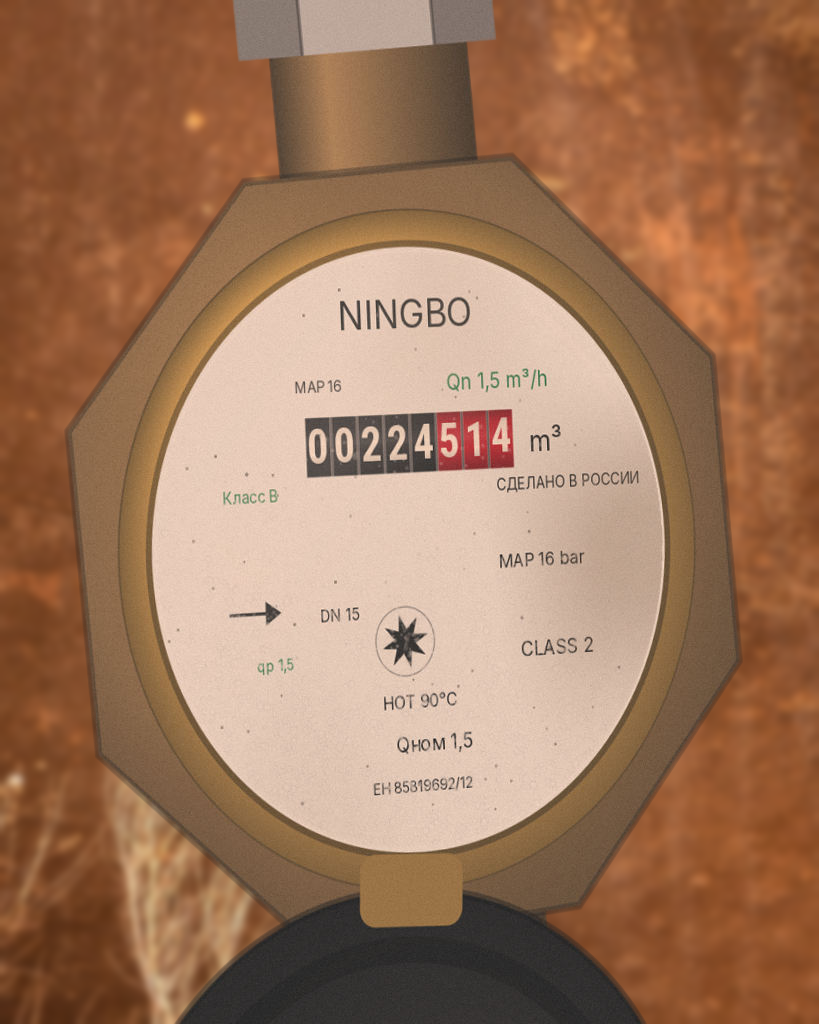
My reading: 224.514,m³
